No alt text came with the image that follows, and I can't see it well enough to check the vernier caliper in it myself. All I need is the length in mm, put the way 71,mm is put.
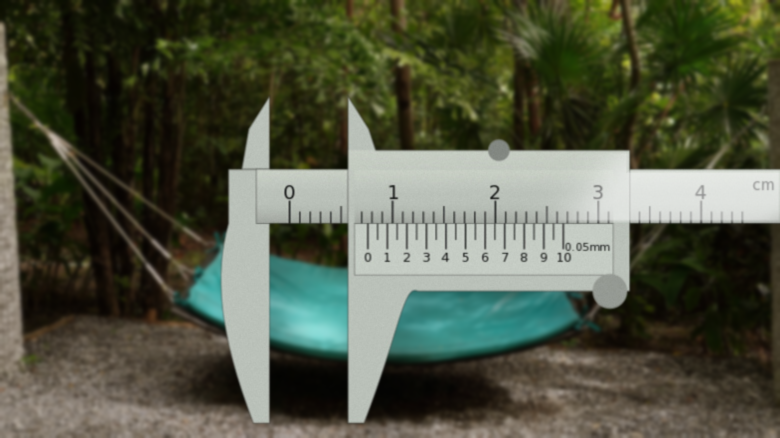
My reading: 7.6,mm
